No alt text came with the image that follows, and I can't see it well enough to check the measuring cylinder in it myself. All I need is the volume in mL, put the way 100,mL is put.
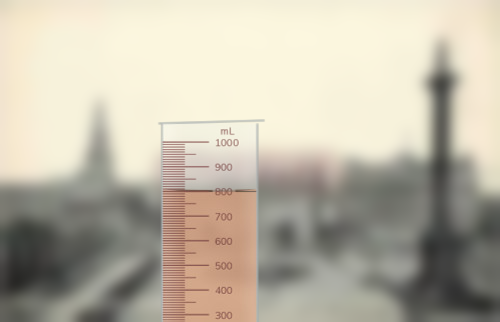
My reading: 800,mL
